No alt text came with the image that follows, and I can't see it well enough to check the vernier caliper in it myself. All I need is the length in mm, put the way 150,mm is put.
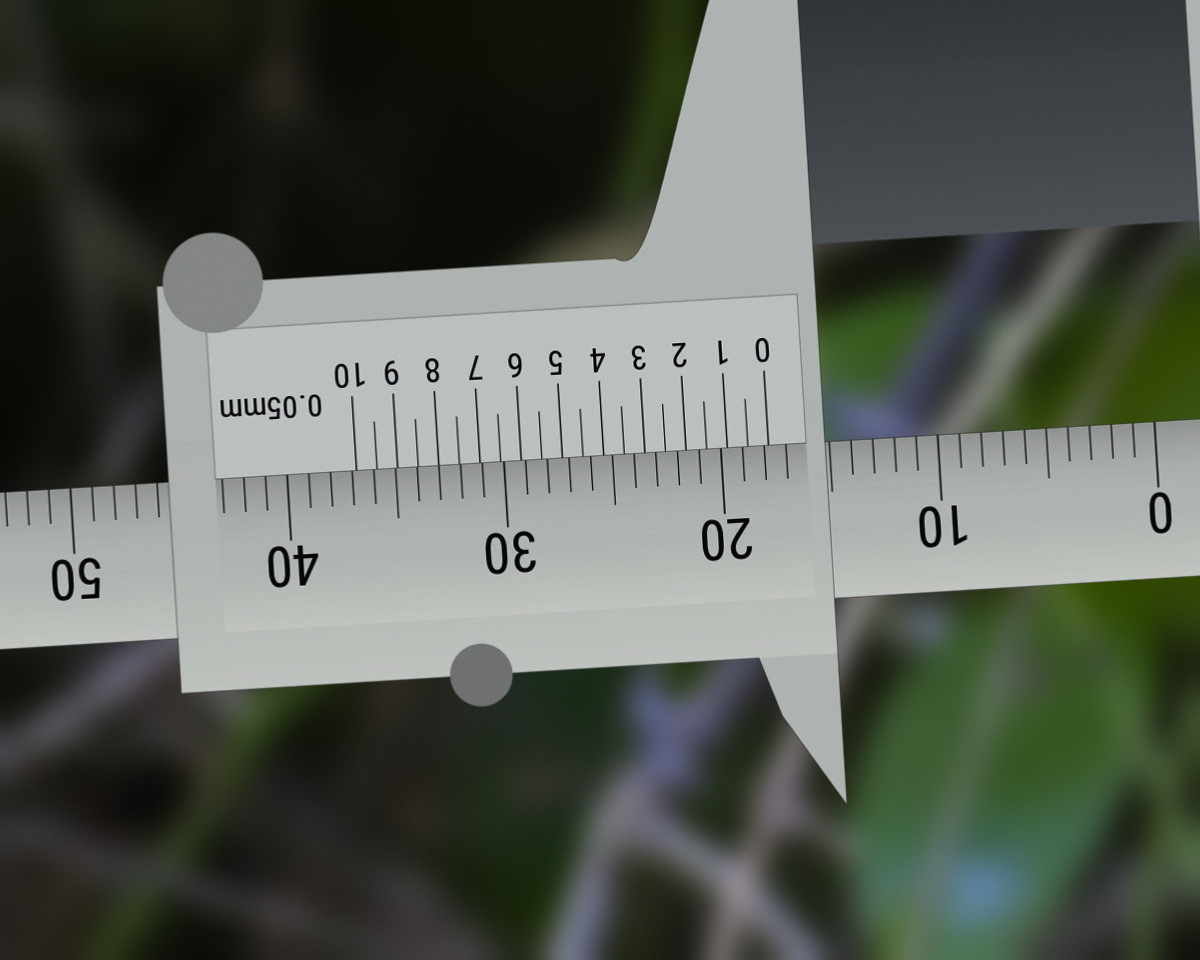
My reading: 17.8,mm
